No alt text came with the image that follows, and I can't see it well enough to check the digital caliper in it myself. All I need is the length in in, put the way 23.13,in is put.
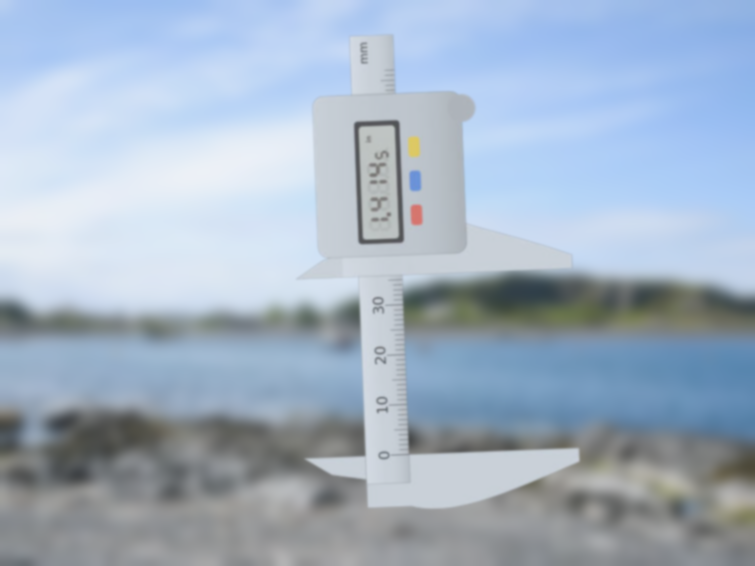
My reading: 1.4145,in
